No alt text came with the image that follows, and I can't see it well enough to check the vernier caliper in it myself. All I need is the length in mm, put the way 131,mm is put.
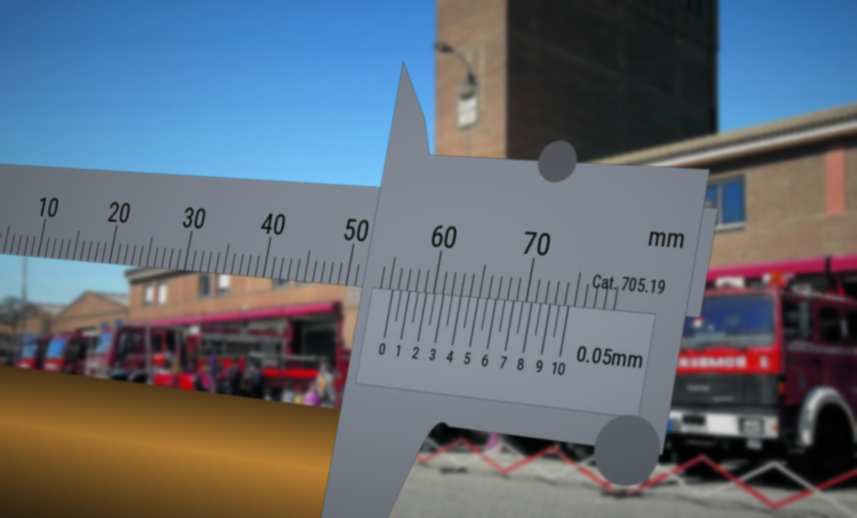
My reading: 55.4,mm
